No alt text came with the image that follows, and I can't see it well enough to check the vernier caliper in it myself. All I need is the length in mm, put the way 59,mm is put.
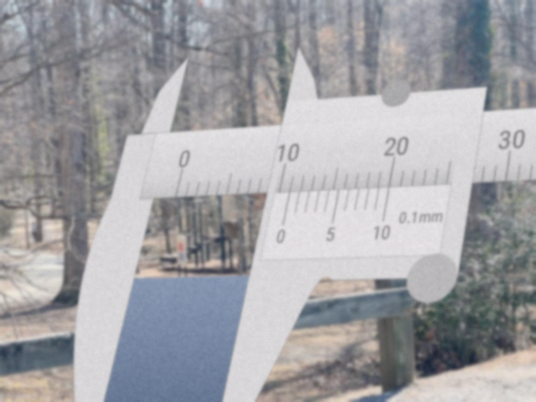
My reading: 11.0,mm
